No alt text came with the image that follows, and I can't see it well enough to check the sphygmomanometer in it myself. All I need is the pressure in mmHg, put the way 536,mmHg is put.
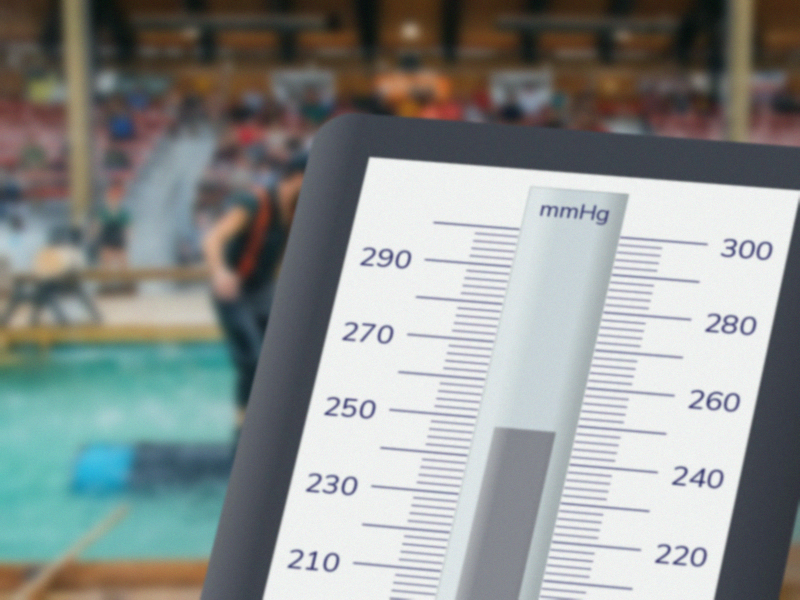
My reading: 248,mmHg
